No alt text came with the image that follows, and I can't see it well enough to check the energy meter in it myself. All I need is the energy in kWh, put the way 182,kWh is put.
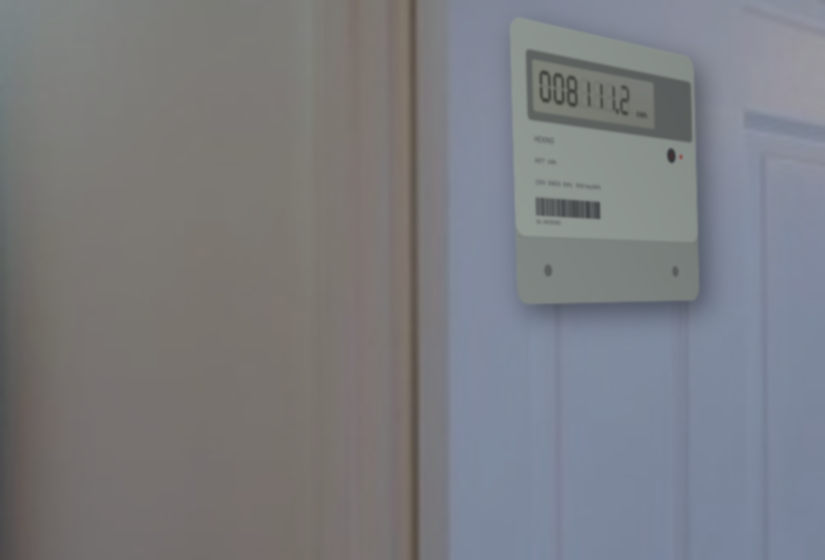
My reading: 8111.2,kWh
